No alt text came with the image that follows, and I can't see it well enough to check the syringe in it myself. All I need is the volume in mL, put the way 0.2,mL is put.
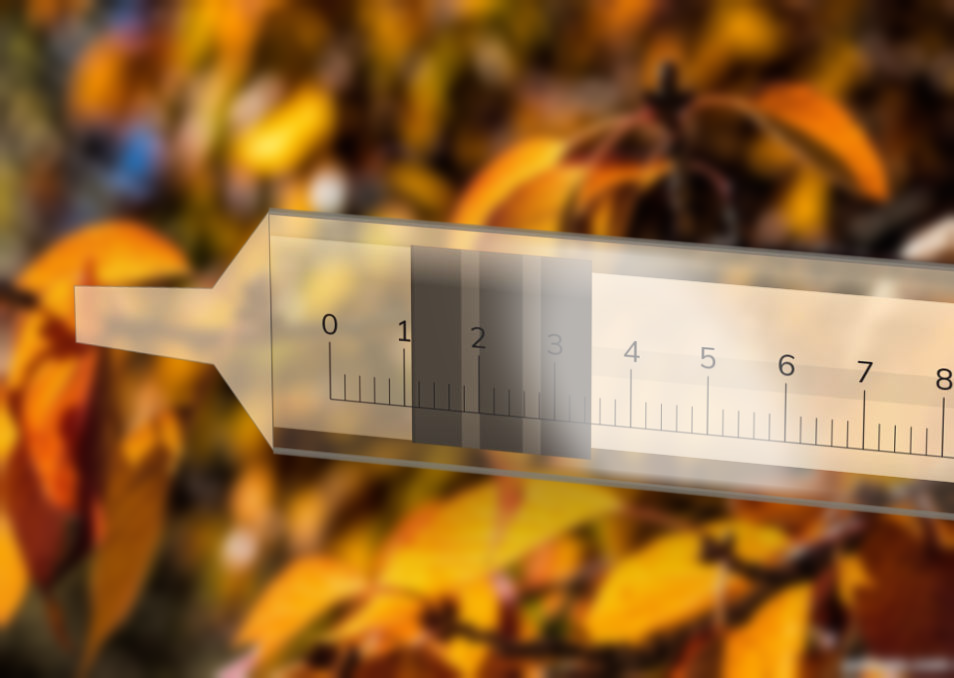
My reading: 1.1,mL
